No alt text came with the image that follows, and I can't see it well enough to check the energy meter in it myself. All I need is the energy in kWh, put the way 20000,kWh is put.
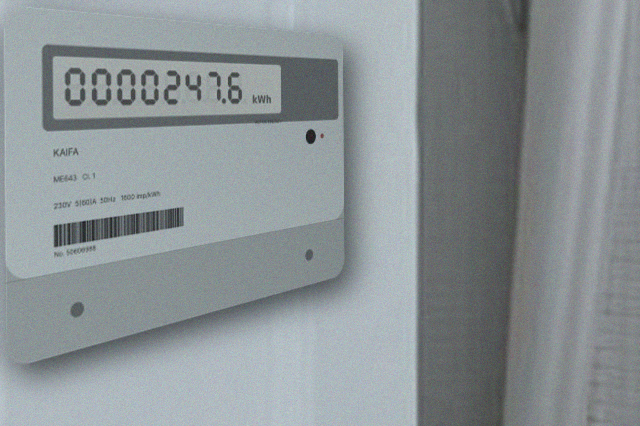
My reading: 247.6,kWh
